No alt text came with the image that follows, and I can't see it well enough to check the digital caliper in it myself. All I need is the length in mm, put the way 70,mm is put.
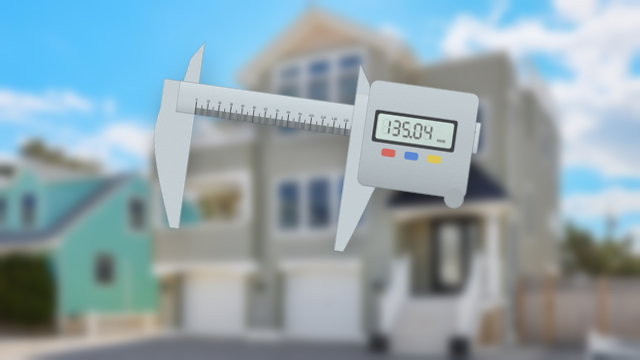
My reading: 135.04,mm
